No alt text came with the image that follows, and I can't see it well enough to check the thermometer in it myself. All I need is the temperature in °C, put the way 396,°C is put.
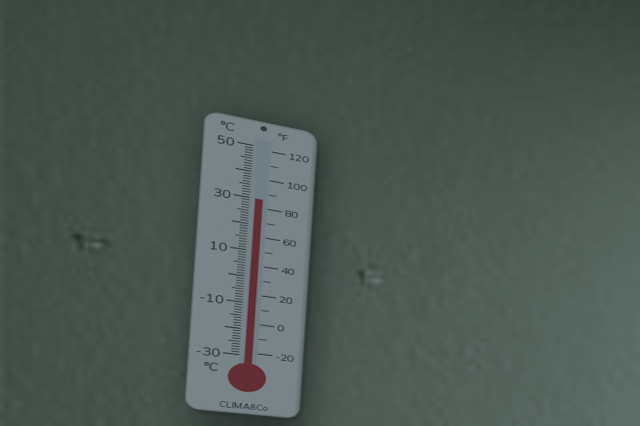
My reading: 30,°C
